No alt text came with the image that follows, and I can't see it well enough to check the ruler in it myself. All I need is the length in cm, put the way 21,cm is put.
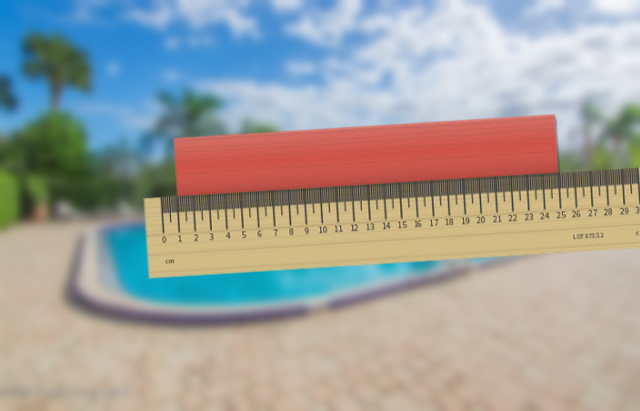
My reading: 24,cm
